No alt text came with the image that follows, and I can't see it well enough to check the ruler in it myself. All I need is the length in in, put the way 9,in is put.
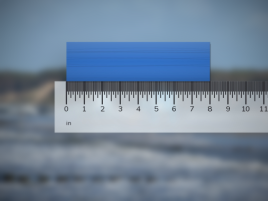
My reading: 8,in
